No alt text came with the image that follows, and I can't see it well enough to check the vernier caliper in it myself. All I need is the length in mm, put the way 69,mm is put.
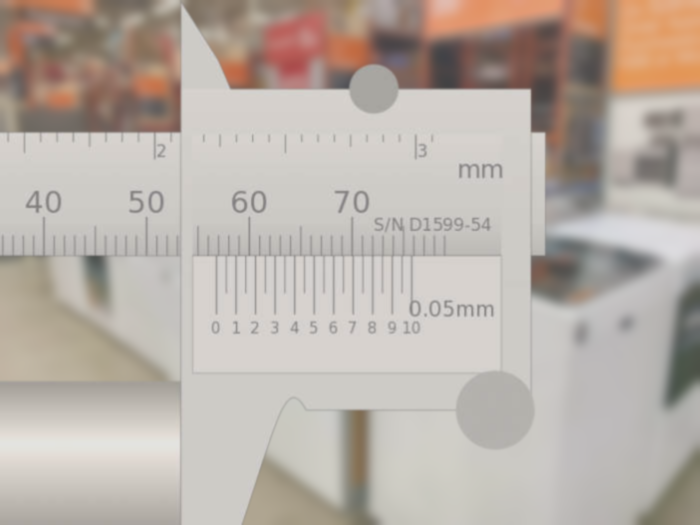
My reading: 56.8,mm
